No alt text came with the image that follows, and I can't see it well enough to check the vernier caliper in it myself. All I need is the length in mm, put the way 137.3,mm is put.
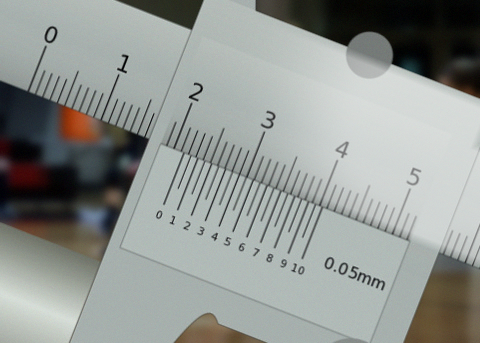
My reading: 21.4,mm
